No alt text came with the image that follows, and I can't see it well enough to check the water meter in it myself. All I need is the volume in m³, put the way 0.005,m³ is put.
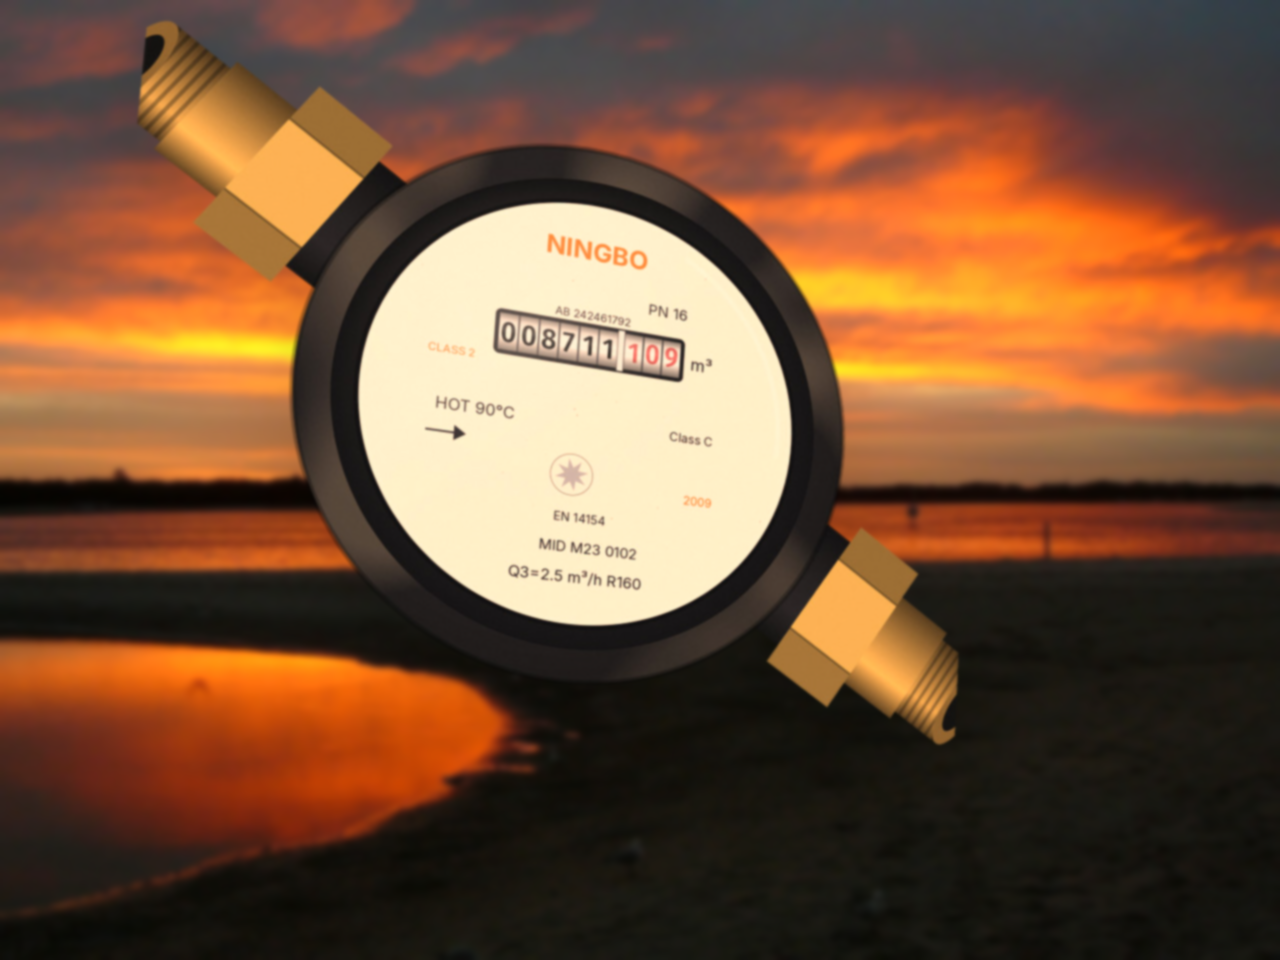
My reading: 8711.109,m³
